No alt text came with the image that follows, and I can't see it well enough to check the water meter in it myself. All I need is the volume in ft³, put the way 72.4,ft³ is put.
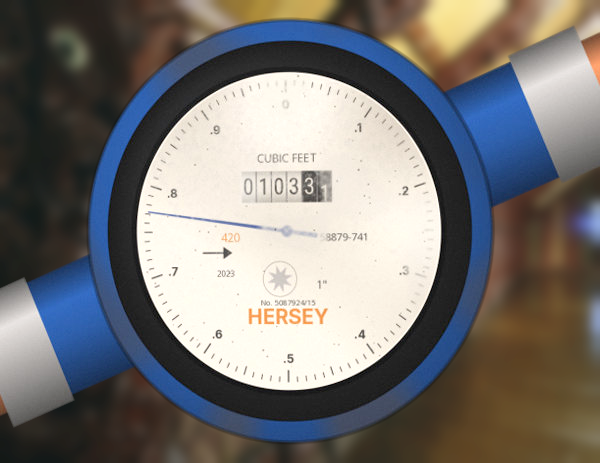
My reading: 10330.77,ft³
